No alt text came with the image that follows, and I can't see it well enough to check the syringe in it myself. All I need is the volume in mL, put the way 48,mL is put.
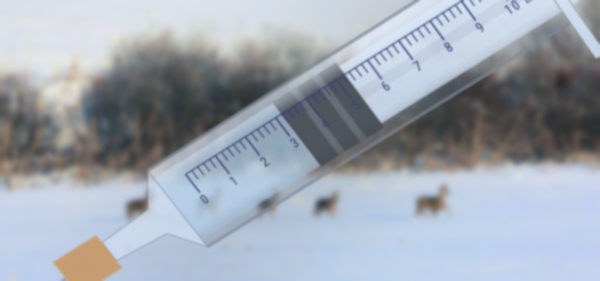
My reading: 3.2,mL
